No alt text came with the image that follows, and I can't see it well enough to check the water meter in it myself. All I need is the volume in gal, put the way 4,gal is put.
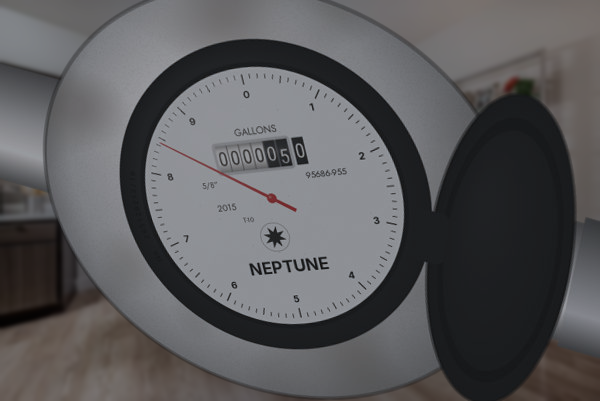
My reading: 48.4,gal
